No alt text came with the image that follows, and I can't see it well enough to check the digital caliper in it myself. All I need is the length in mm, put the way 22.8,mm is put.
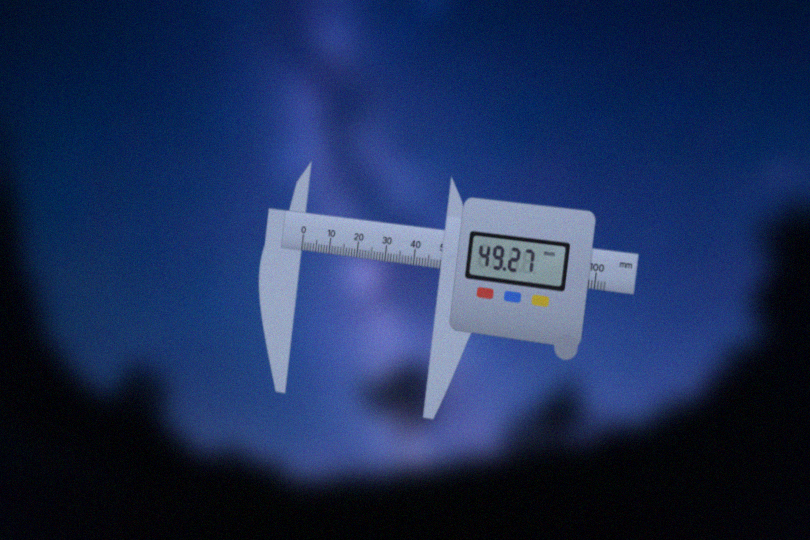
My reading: 49.27,mm
